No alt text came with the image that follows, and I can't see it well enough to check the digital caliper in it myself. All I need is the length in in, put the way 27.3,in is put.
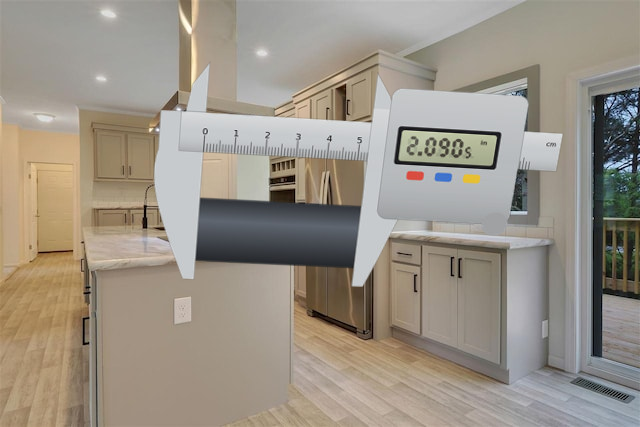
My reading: 2.0905,in
